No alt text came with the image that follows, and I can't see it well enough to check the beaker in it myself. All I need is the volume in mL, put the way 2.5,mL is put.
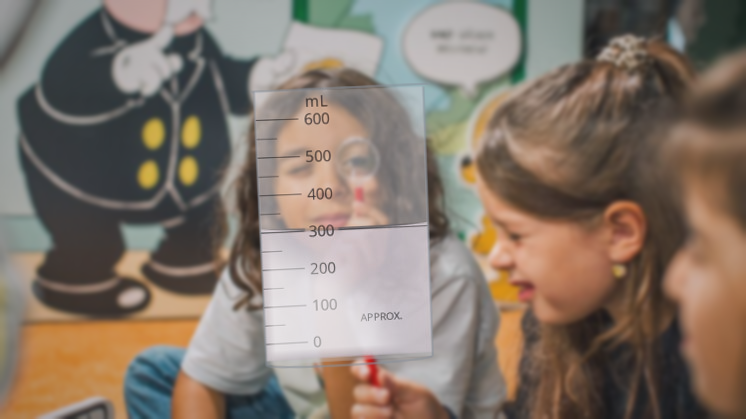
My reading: 300,mL
